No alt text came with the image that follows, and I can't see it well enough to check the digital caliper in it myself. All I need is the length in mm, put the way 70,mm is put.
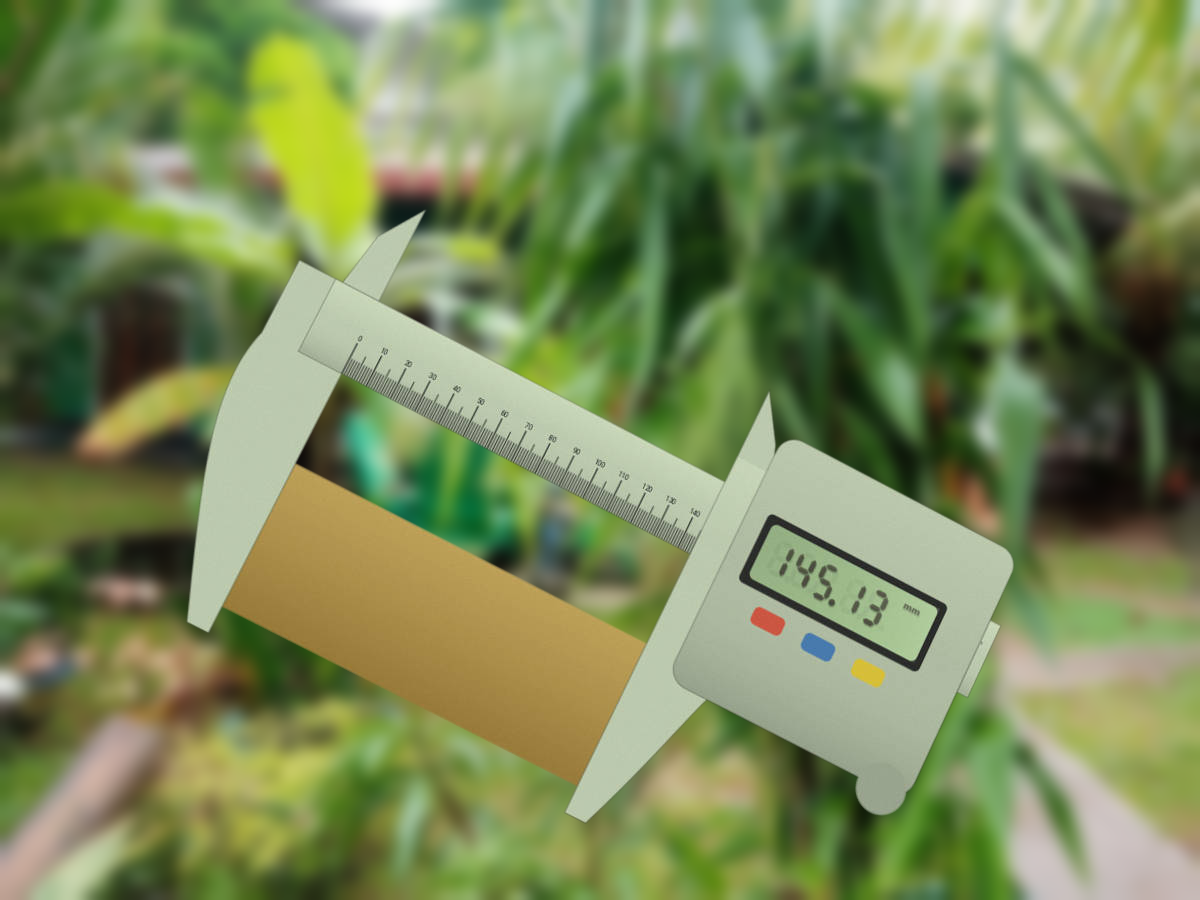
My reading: 145.13,mm
